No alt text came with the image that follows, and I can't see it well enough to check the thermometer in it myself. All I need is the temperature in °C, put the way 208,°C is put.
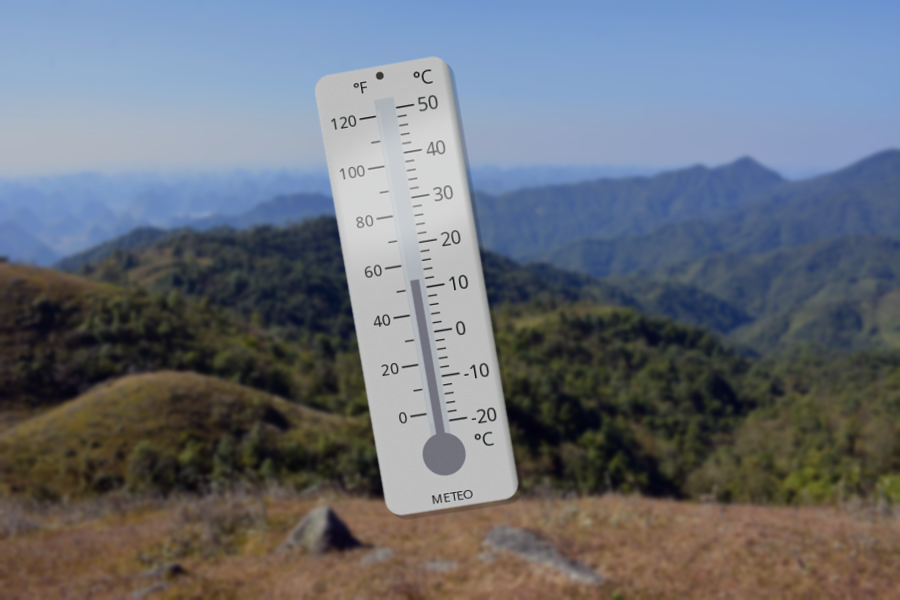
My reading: 12,°C
